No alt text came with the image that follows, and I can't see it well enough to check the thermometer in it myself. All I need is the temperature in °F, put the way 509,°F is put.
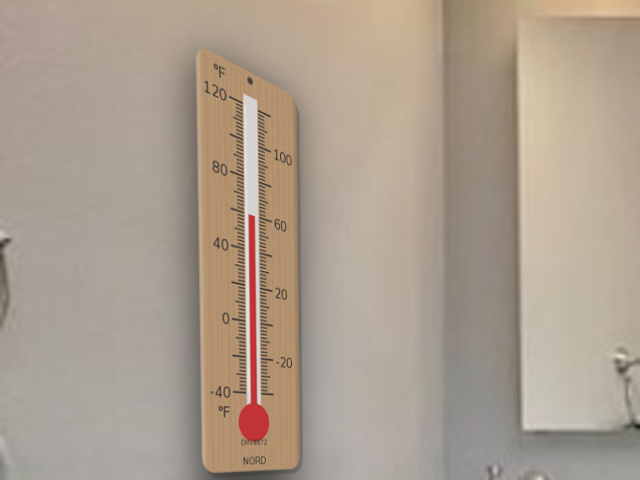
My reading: 60,°F
